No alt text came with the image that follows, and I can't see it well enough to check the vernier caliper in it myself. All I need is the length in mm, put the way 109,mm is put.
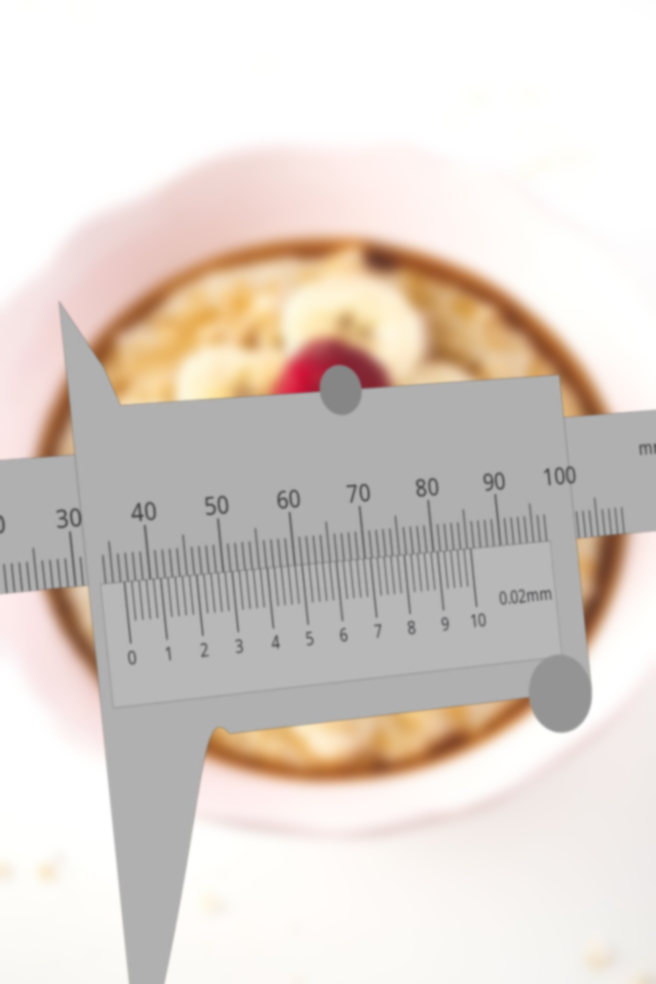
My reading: 36.5,mm
